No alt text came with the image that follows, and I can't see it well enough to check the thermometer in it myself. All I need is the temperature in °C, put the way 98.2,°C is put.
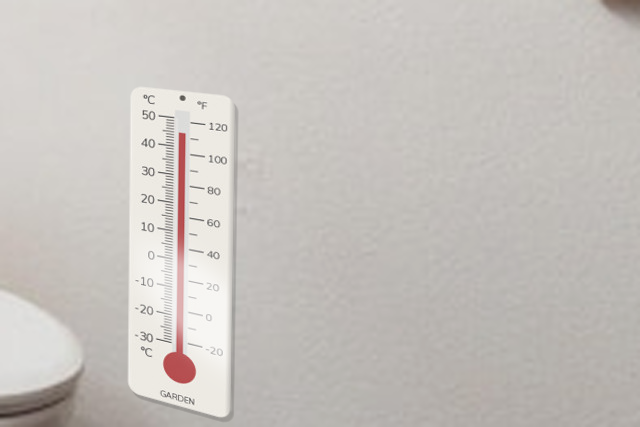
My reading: 45,°C
